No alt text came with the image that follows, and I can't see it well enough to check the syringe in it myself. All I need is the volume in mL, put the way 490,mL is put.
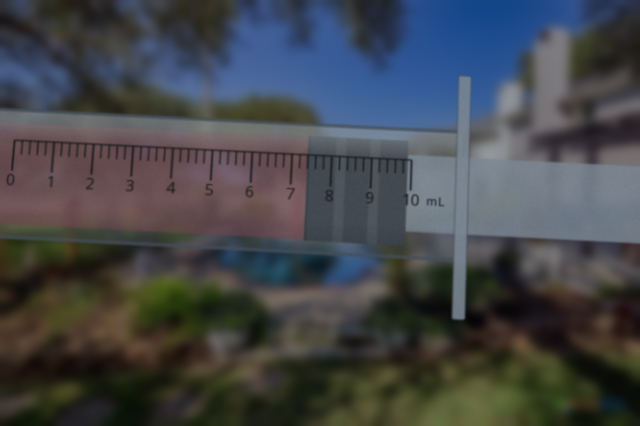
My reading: 7.4,mL
